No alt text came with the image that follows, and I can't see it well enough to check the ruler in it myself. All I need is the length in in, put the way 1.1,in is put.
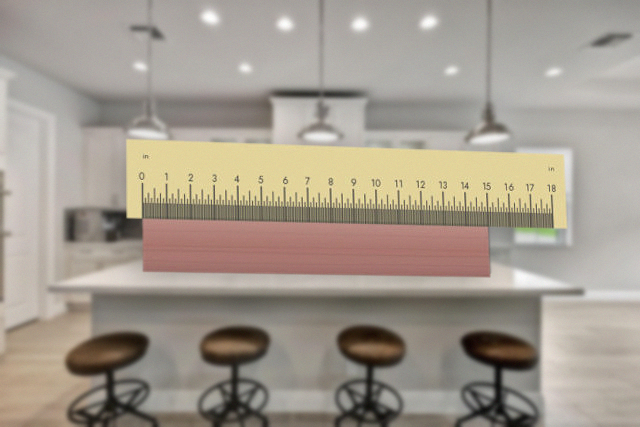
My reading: 15,in
